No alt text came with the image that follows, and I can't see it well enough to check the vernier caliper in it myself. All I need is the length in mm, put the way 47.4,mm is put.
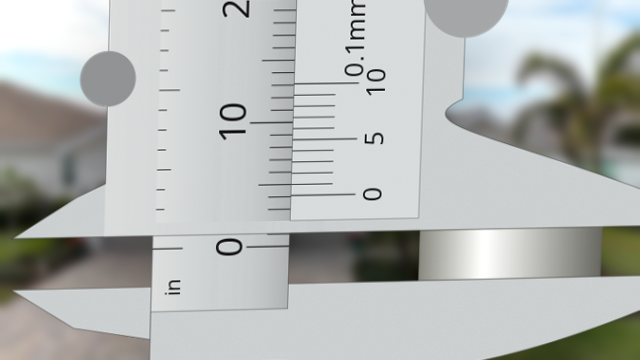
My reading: 4.1,mm
